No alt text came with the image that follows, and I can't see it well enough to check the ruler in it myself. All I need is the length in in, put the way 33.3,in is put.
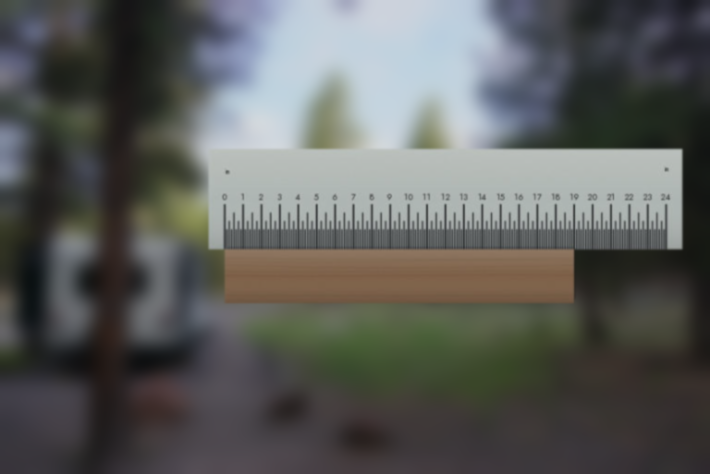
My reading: 19,in
